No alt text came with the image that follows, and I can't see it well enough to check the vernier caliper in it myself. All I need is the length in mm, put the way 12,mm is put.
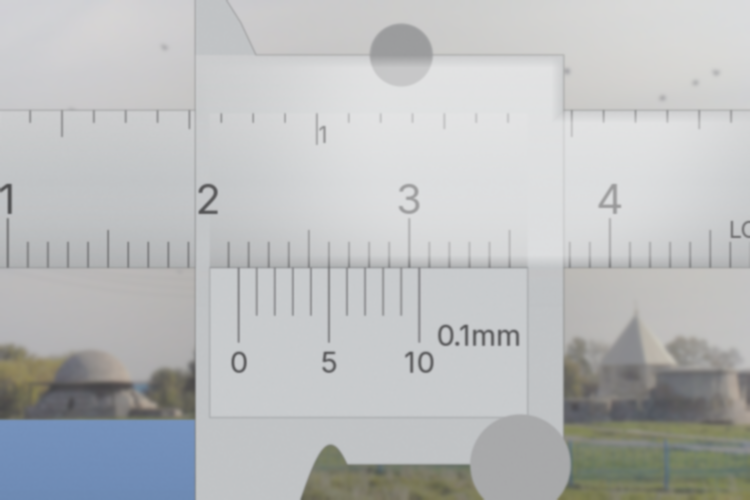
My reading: 21.5,mm
